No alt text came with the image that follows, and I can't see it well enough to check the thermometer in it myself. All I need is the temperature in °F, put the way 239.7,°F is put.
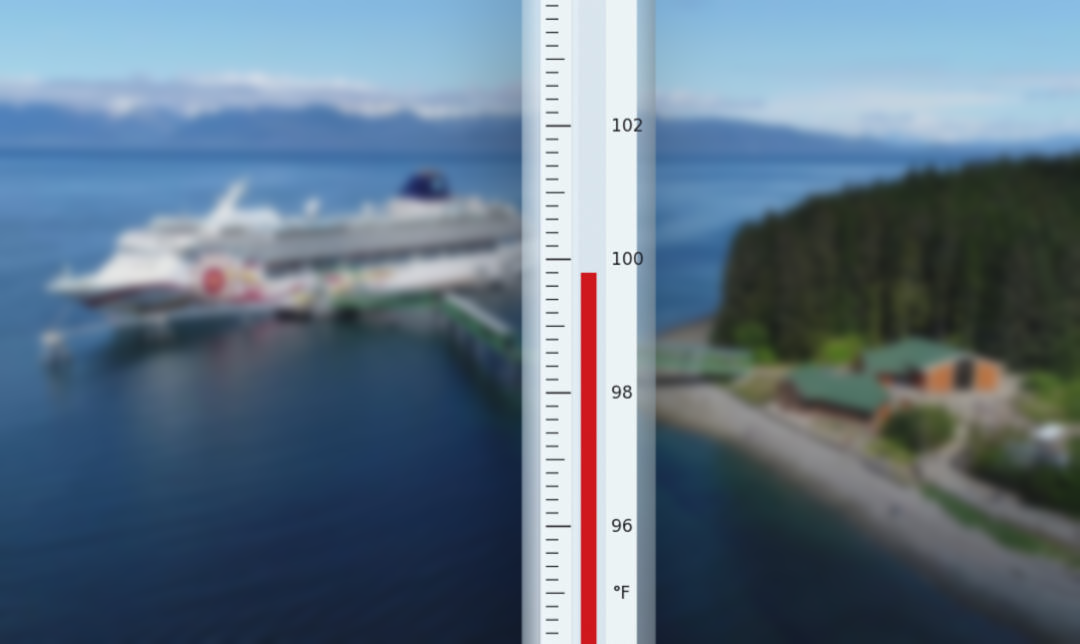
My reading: 99.8,°F
